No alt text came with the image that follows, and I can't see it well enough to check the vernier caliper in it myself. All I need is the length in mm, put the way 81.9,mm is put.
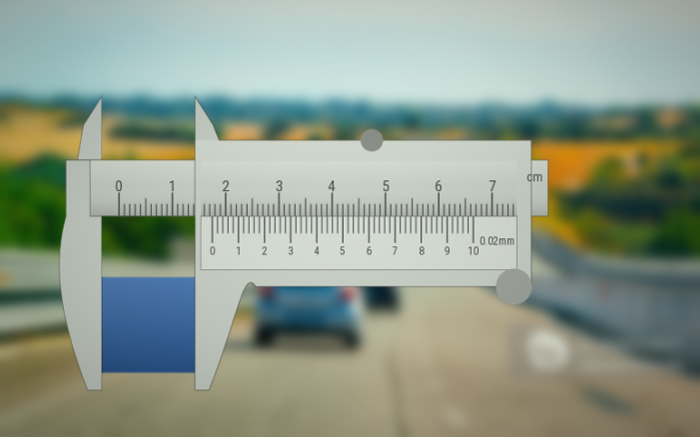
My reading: 17.5,mm
